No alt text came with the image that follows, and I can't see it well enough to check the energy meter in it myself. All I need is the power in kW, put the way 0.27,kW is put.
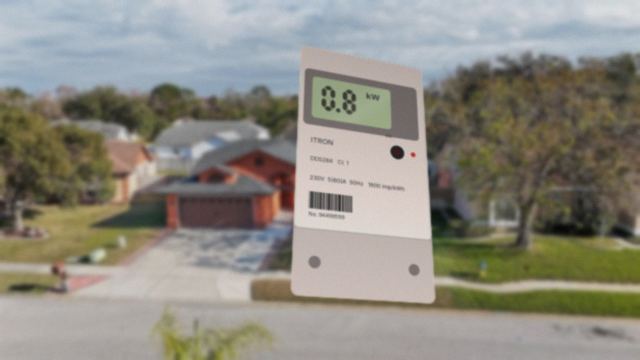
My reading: 0.8,kW
